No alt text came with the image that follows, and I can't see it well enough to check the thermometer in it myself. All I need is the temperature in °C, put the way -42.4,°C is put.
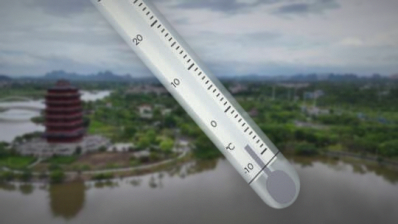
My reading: -7,°C
